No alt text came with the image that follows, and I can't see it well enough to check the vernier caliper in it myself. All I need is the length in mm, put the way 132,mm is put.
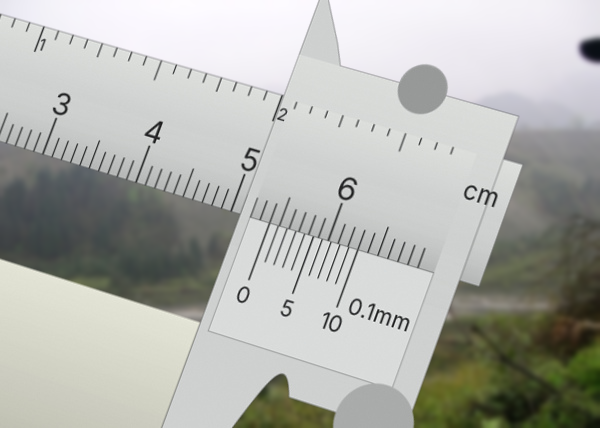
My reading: 54.0,mm
